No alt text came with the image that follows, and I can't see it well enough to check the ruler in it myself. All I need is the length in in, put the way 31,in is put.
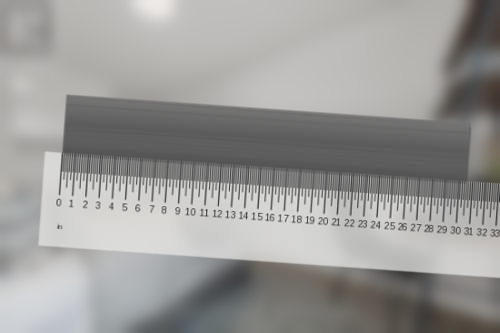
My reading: 30.5,in
